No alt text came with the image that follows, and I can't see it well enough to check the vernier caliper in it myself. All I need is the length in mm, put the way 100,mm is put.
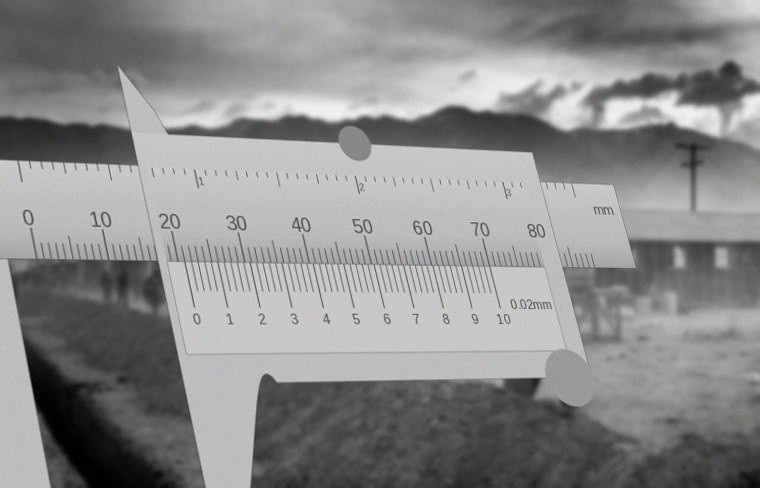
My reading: 21.0,mm
